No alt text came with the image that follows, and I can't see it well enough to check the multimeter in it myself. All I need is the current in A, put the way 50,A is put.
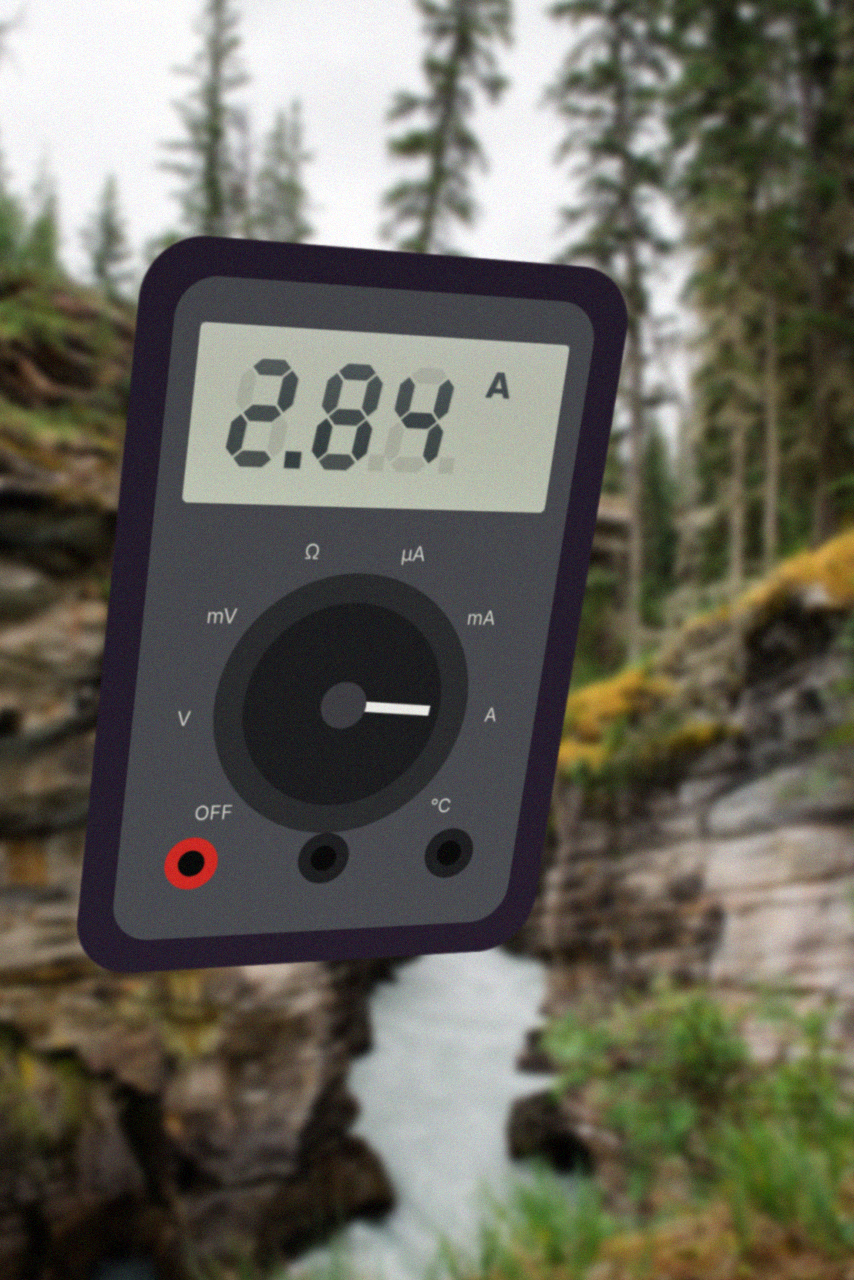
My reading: 2.84,A
